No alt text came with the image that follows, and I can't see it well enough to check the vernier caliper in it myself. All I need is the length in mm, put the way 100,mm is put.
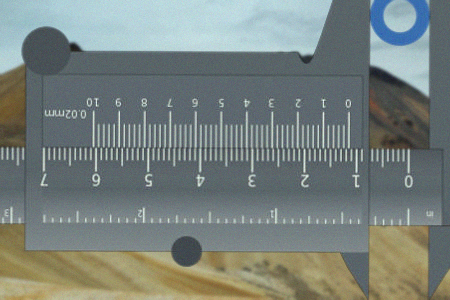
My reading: 11.5,mm
